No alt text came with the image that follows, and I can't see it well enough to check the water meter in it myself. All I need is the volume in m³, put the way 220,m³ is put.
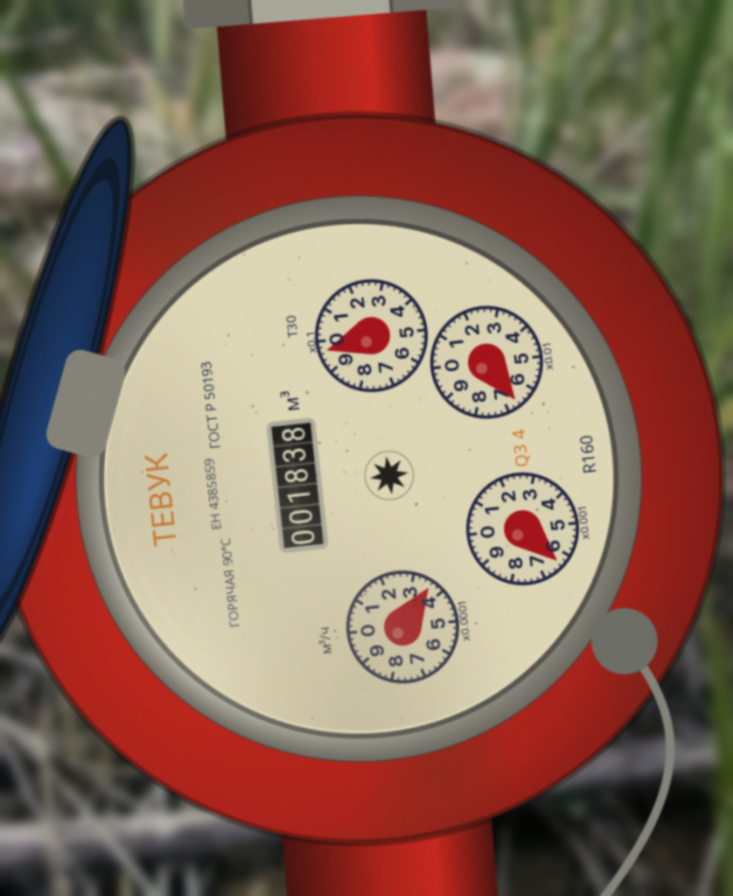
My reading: 1837.9663,m³
